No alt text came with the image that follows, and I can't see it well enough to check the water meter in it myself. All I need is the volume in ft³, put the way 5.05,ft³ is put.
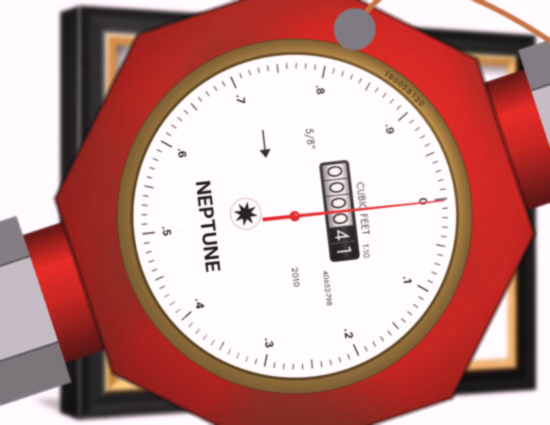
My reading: 41.00,ft³
